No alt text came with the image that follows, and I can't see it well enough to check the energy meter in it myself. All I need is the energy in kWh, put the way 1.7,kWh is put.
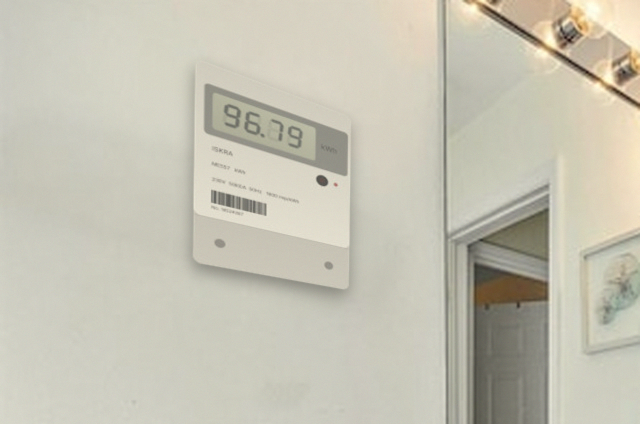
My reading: 96.79,kWh
